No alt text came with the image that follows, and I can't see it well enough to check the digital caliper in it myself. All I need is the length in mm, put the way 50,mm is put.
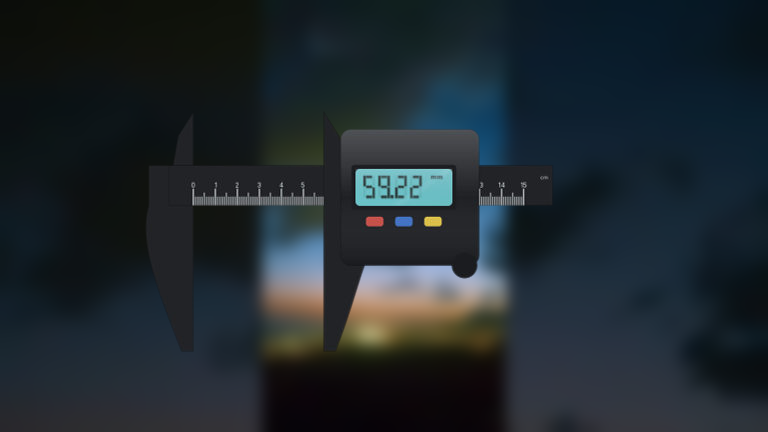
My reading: 59.22,mm
